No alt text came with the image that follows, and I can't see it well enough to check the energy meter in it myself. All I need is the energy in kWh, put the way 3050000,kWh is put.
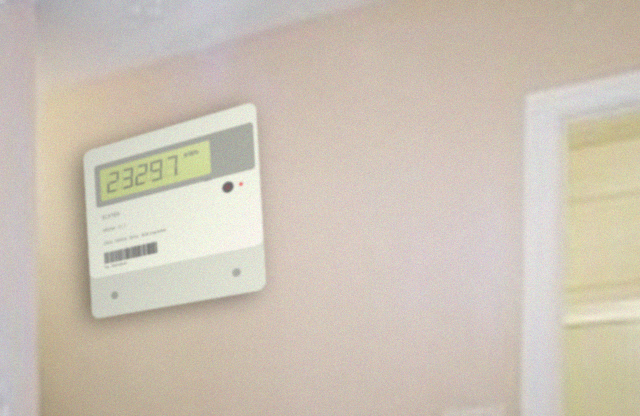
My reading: 23297,kWh
